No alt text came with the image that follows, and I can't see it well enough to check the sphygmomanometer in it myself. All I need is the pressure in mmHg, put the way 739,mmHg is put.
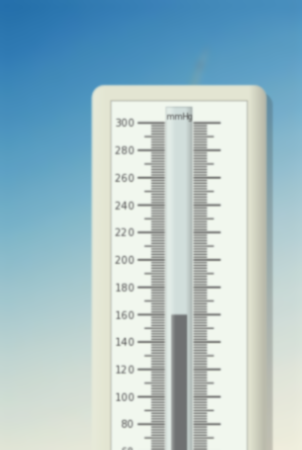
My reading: 160,mmHg
